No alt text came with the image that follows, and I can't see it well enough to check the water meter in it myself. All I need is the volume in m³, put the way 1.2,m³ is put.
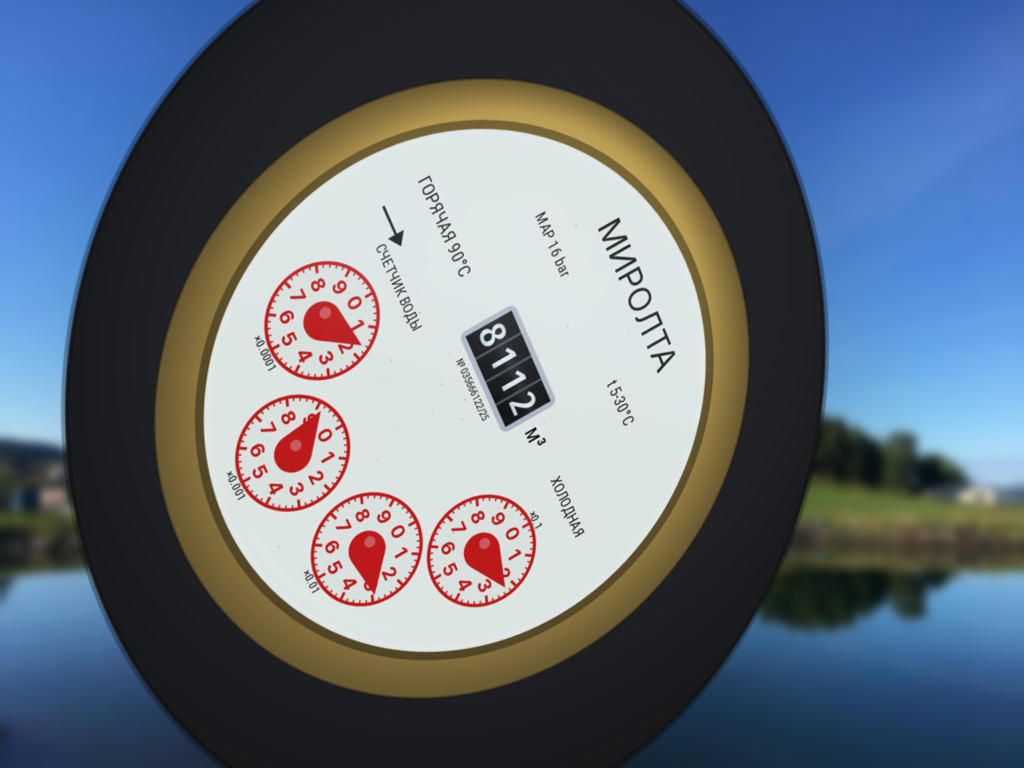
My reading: 8112.2291,m³
